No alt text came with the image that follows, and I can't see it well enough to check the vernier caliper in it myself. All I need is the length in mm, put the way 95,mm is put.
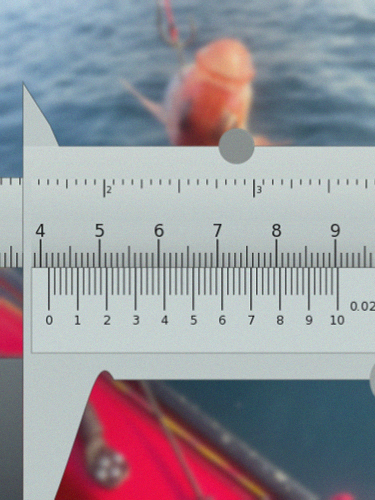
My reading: 41.4,mm
